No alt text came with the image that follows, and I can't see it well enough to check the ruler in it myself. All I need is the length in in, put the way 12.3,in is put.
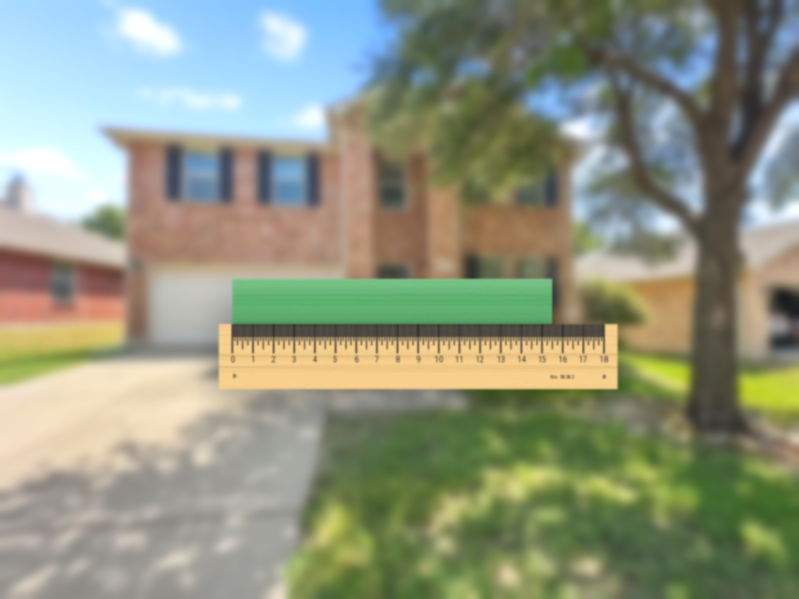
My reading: 15.5,in
